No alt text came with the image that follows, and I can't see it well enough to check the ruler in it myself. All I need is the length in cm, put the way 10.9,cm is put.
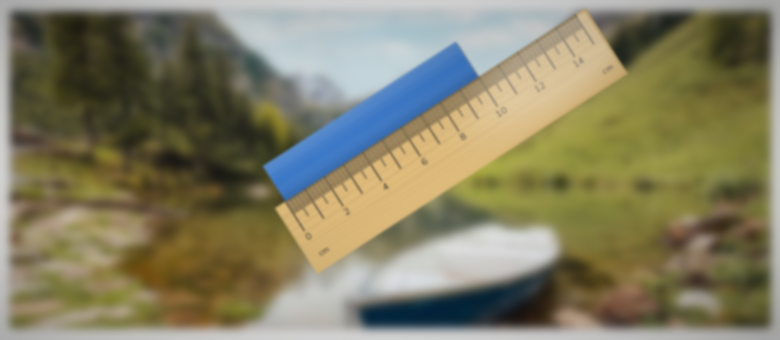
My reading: 10,cm
